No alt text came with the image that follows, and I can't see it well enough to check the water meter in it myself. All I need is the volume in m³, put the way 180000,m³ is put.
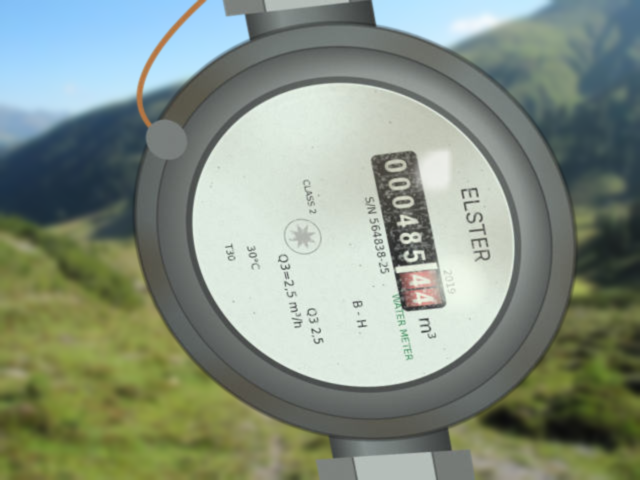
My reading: 485.44,m³
